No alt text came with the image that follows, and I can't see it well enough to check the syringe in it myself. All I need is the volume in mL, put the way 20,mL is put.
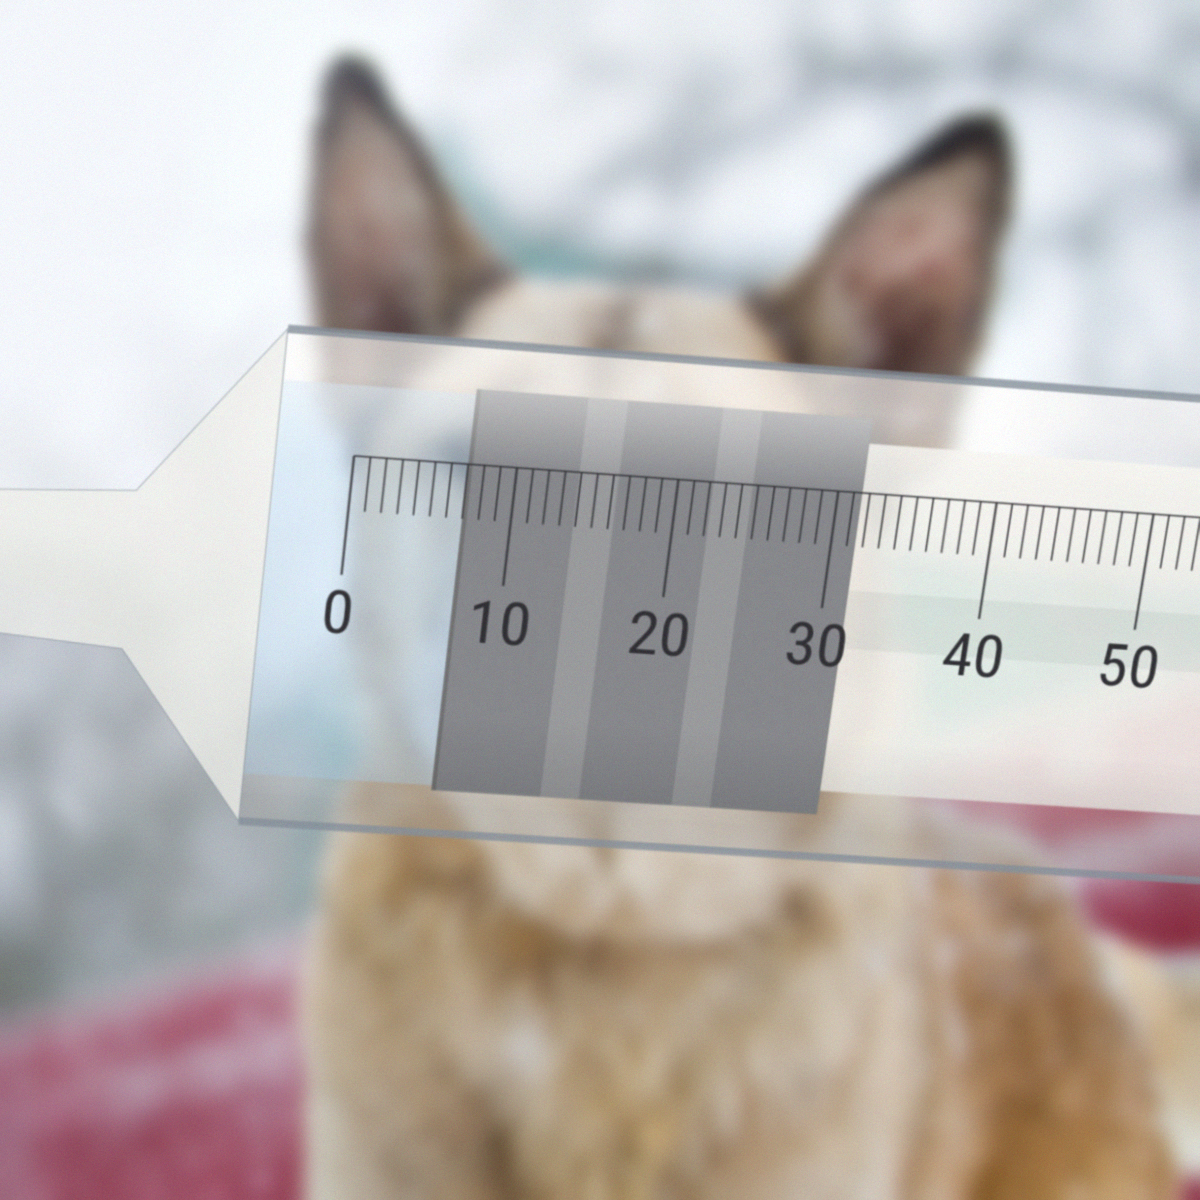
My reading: 7,mL
